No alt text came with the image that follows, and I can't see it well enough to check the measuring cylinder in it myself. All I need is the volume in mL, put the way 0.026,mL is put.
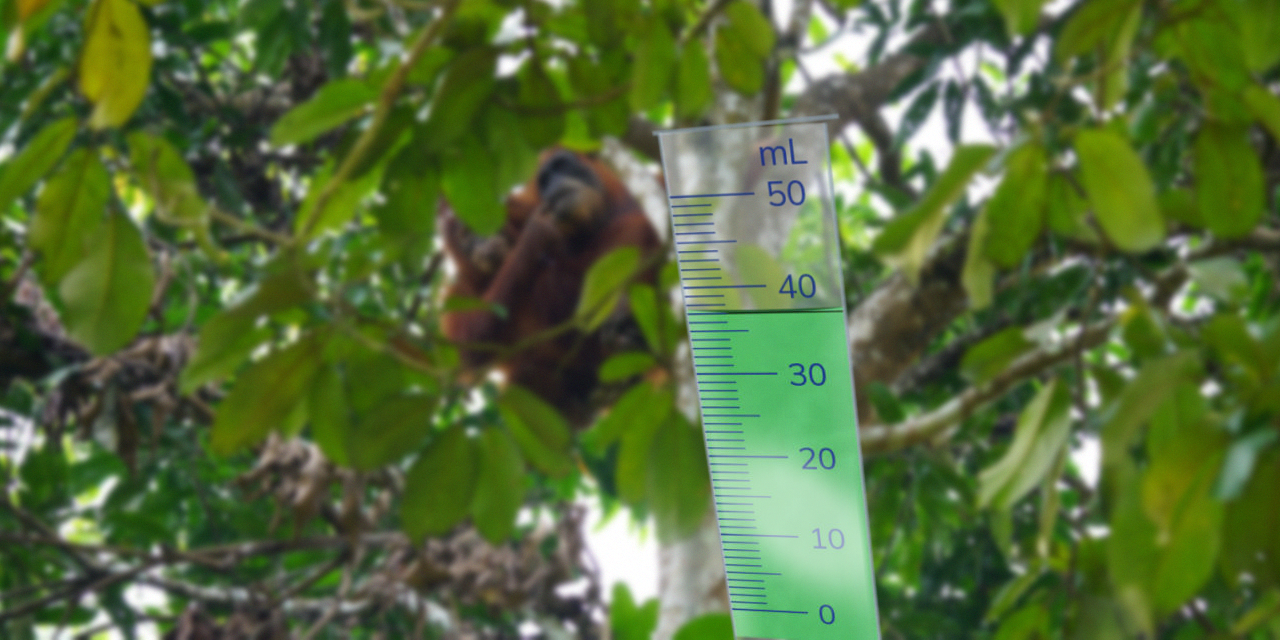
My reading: 37,mL
